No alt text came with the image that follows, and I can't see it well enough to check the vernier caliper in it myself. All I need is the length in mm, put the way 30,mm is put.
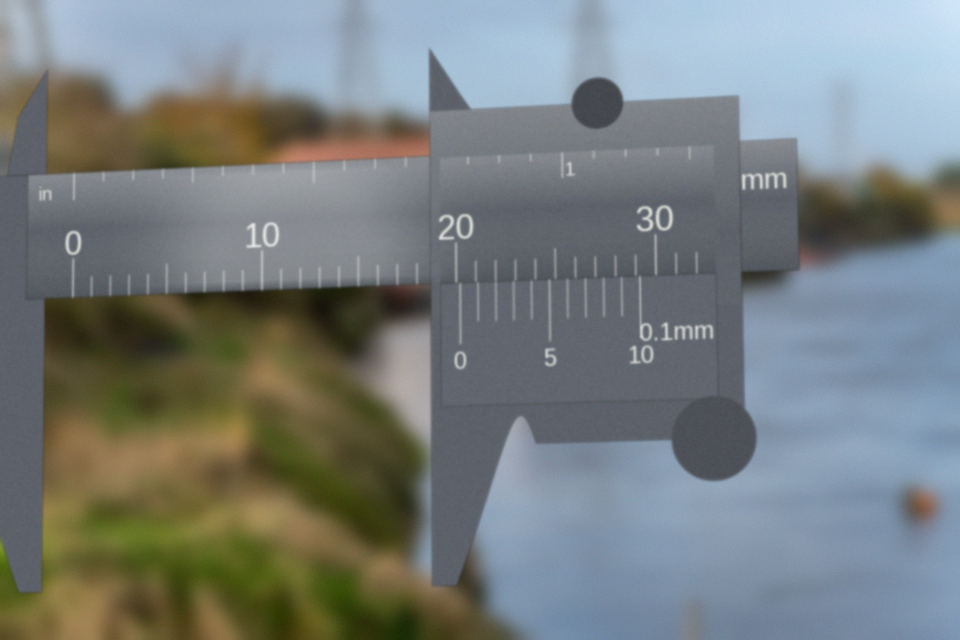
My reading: 20.2,mm
